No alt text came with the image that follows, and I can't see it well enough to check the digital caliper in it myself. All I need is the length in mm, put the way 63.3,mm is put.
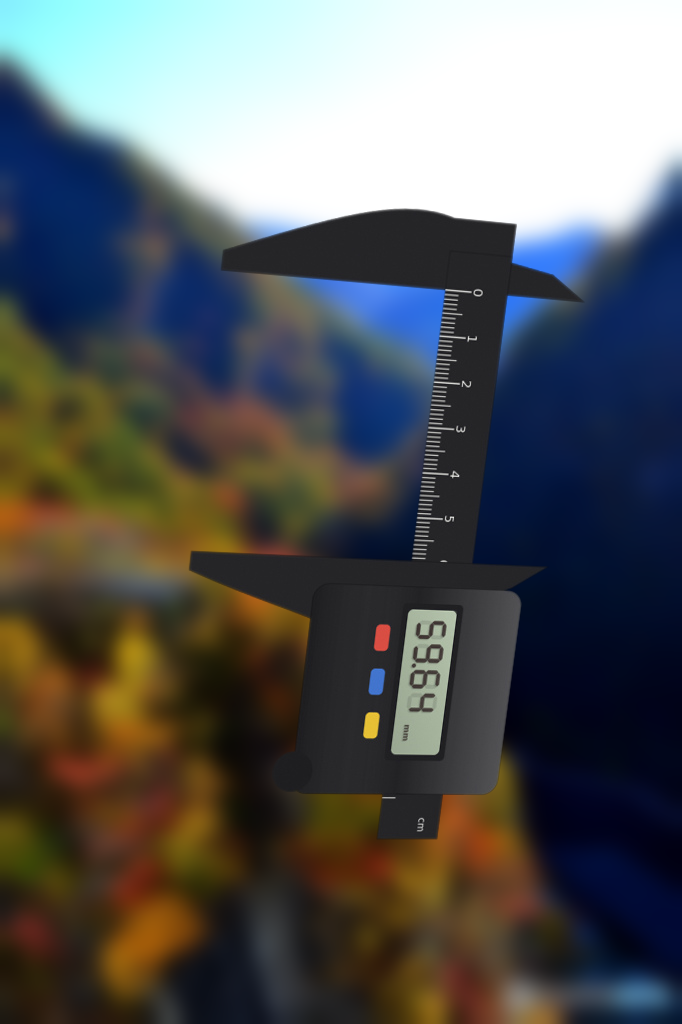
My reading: 59.64,mm
